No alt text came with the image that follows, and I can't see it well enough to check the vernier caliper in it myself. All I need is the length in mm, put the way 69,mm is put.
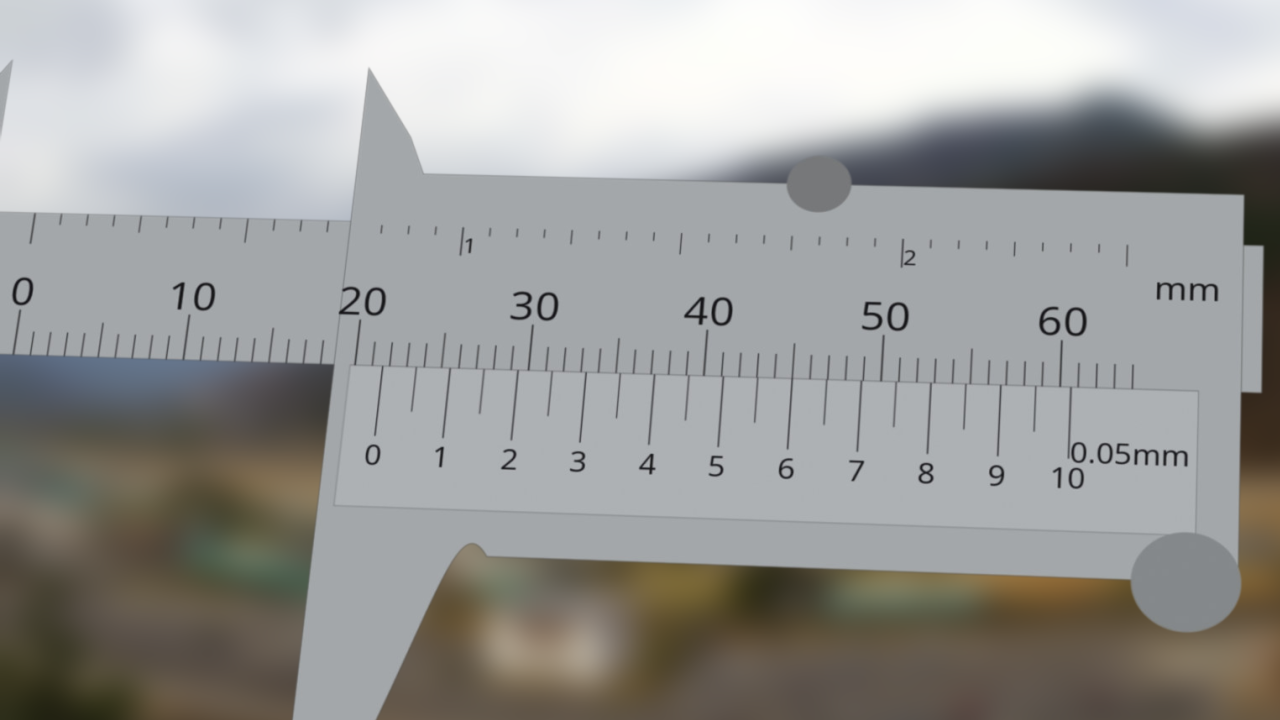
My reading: 21.6,mm
